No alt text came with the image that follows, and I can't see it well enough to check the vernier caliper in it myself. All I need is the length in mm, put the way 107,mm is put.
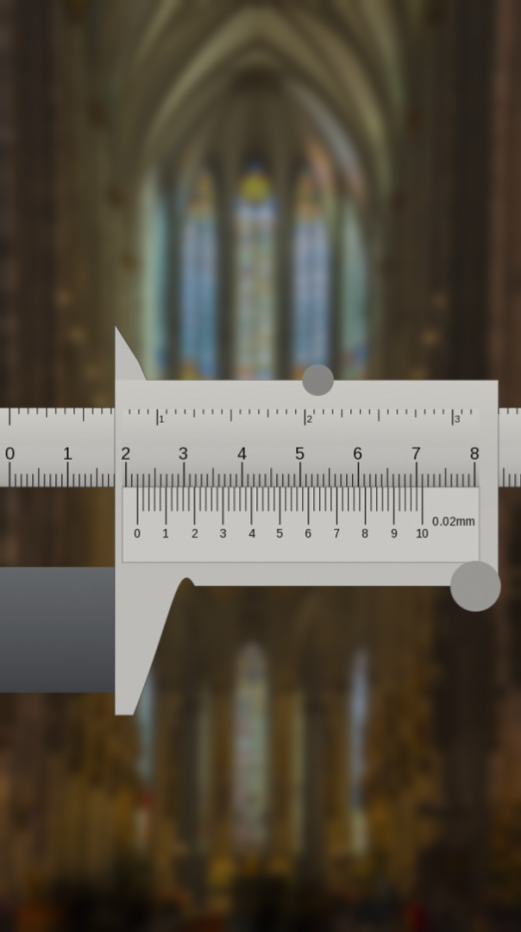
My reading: 22.0,mm
